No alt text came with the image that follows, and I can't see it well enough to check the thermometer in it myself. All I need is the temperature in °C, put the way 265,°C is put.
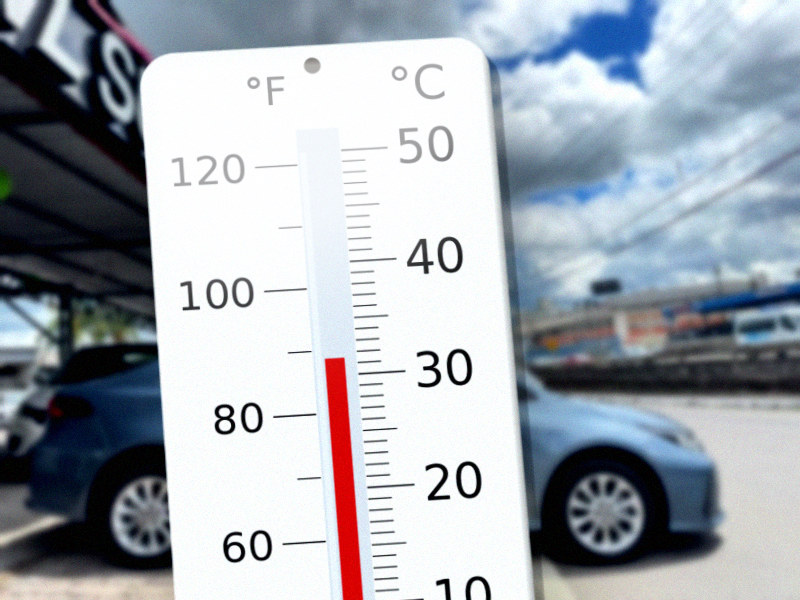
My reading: 31.5,°C
